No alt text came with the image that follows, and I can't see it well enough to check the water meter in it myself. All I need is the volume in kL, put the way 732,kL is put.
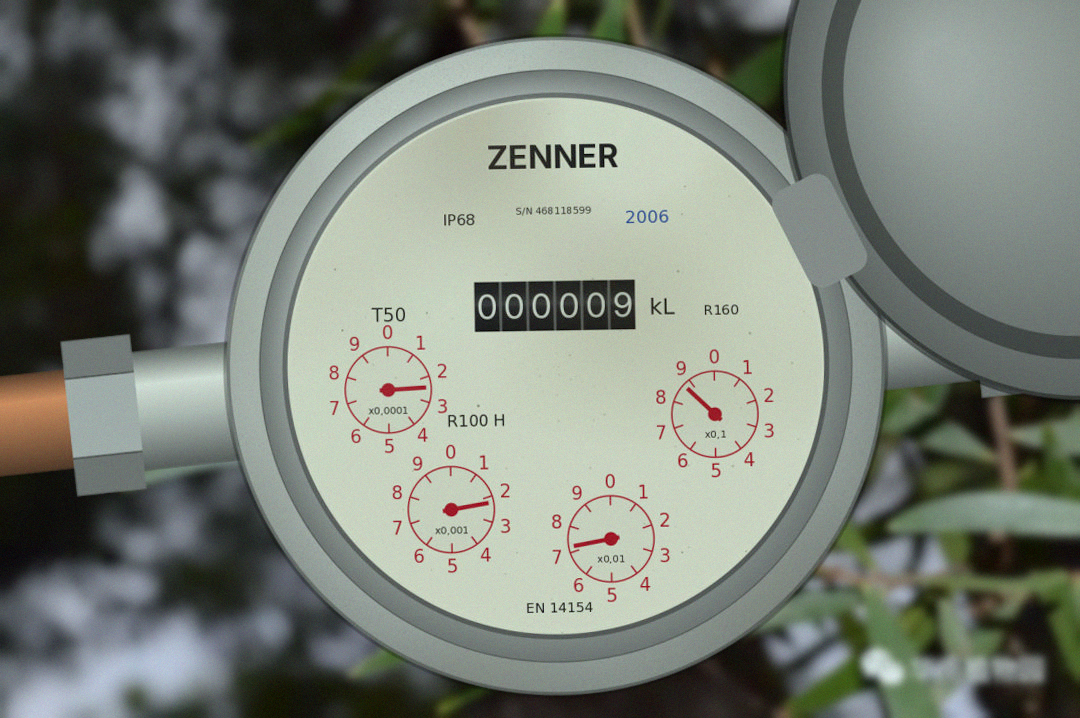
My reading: 9.8722,kL
